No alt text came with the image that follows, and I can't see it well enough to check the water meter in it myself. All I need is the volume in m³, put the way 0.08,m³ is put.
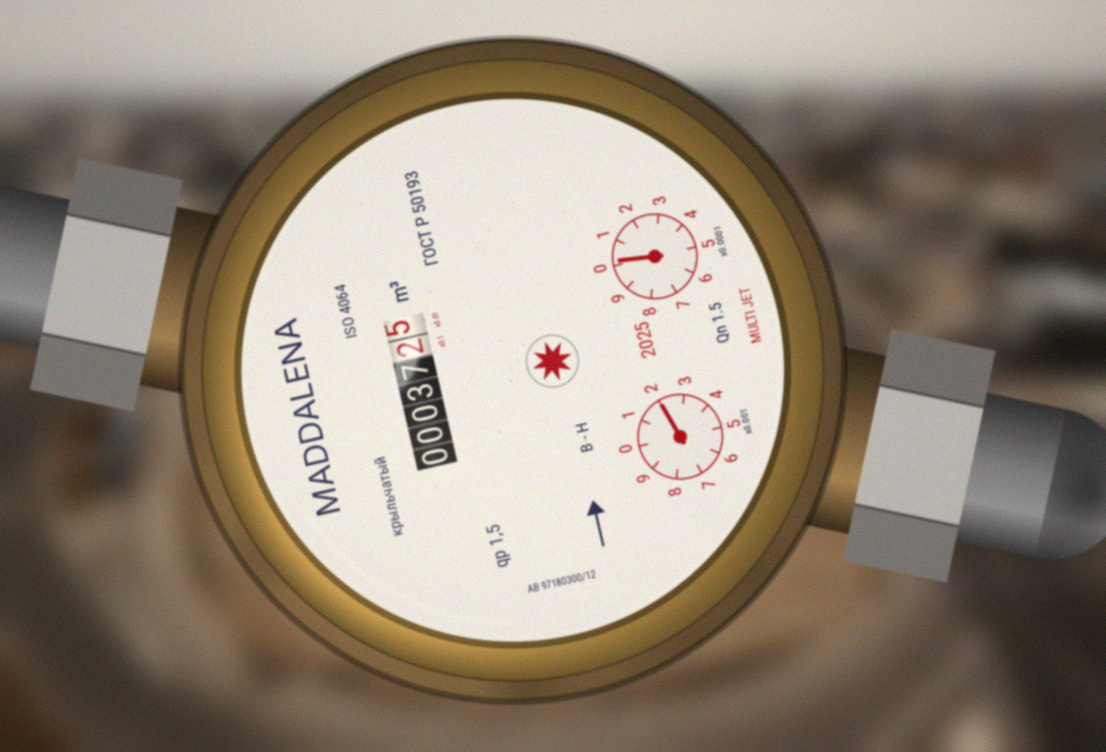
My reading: 37.2520,m³
